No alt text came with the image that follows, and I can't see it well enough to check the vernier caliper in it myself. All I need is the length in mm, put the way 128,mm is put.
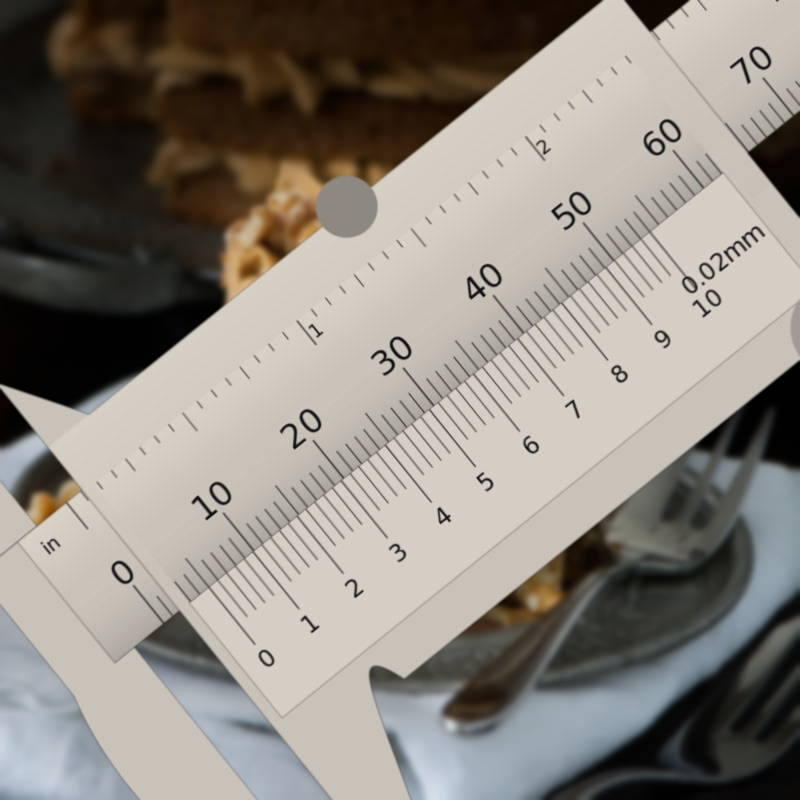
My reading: 5.0,mm
